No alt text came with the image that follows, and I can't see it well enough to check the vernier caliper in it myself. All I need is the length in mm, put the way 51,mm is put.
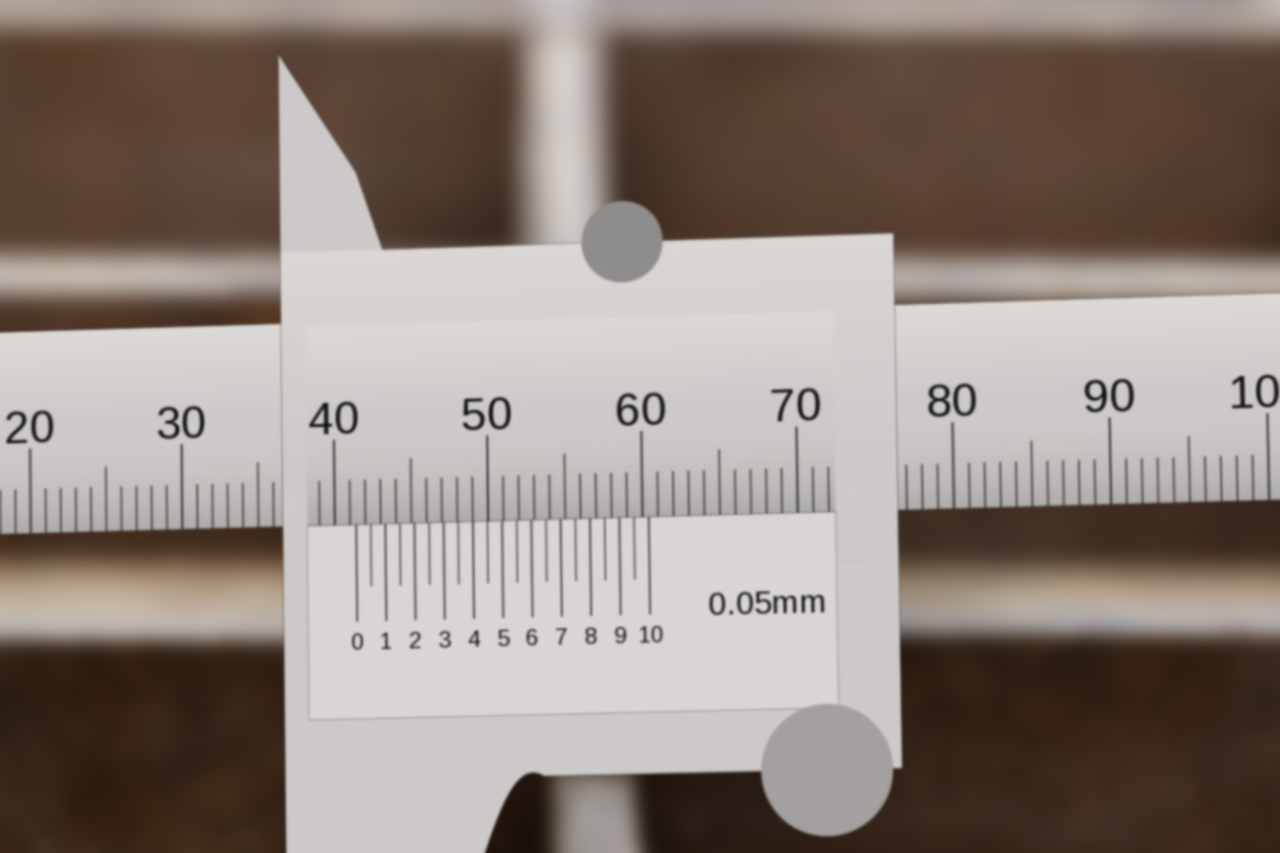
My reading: 41.4,mm
